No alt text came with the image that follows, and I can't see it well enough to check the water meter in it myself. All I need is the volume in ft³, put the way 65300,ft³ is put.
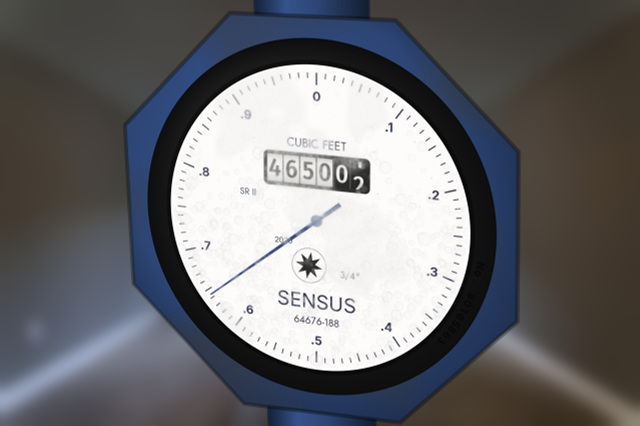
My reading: 465001.64,ft³
